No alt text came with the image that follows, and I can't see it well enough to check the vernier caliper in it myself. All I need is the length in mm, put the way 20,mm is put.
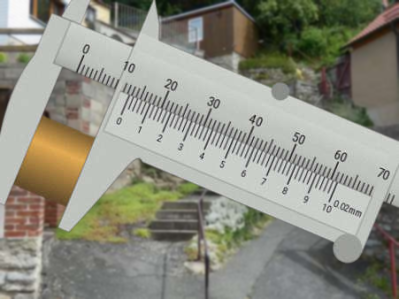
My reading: 12.5,mm
